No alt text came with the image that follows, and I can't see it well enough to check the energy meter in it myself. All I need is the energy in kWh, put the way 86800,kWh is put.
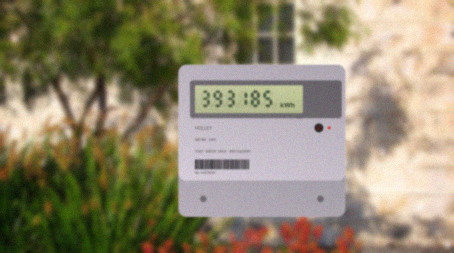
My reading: 393185,kWh
